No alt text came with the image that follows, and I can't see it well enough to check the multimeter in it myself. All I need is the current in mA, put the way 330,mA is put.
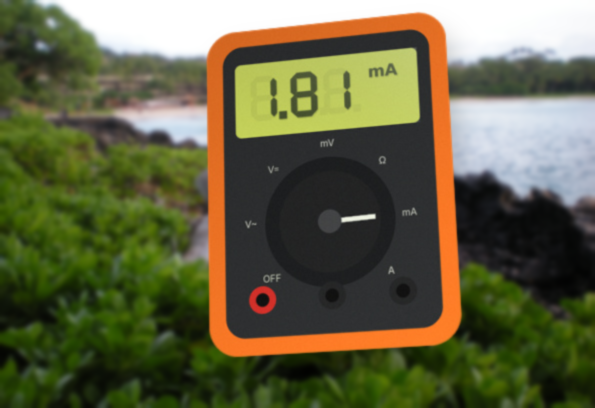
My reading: 1.81,mA
